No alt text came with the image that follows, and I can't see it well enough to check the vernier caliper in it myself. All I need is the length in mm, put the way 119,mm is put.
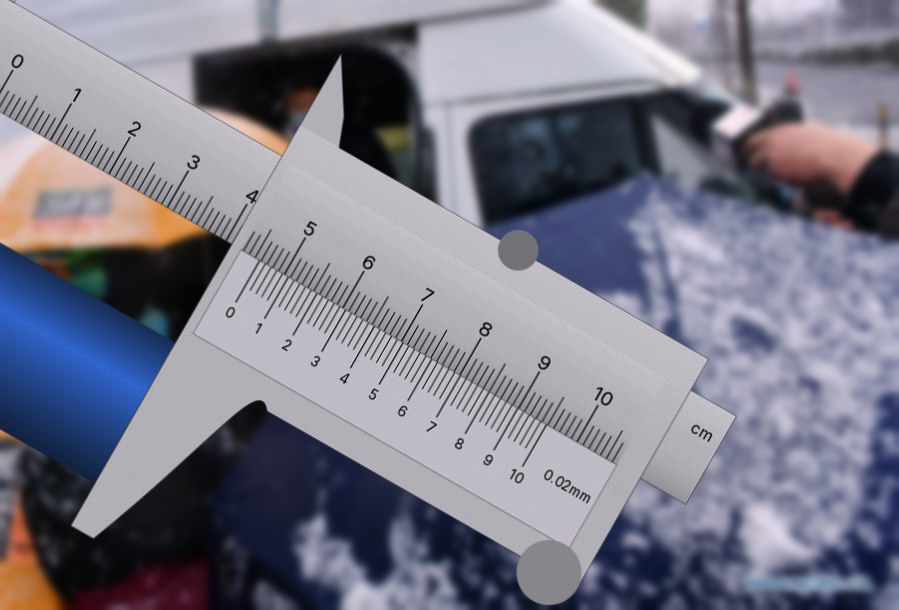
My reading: 45.8,mm
